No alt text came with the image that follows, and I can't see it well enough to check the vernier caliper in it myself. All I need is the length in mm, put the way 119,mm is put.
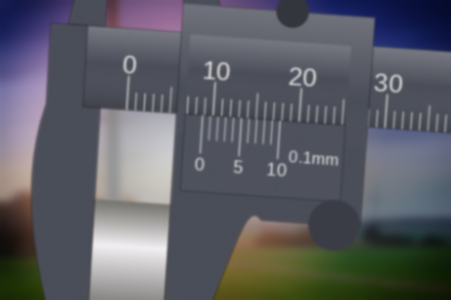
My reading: 8.8,mm
